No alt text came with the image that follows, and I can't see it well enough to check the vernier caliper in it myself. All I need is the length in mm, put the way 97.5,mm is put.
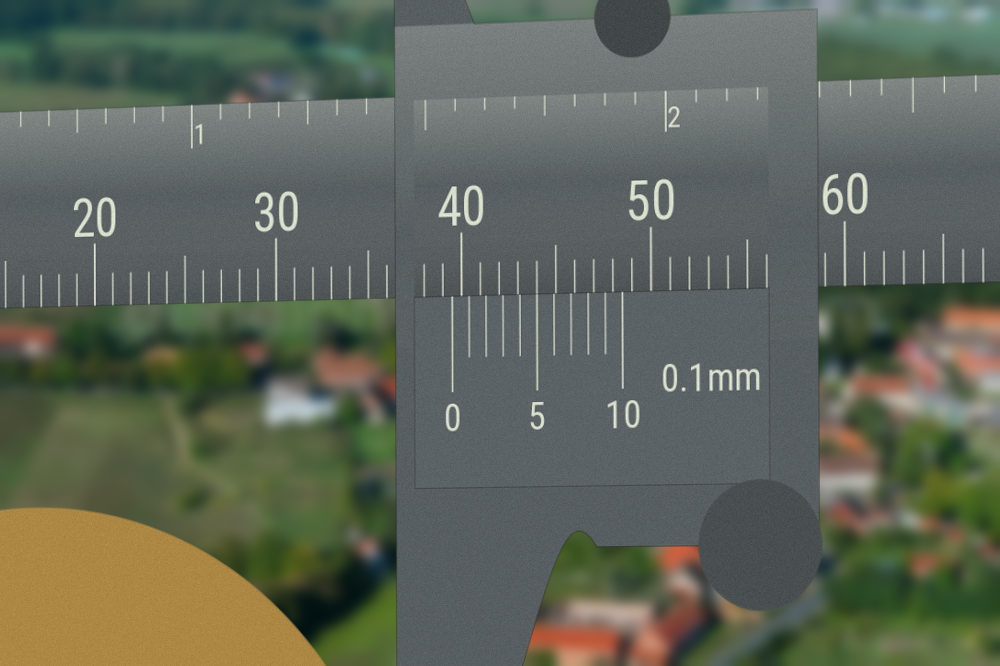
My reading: 39.5,mm
